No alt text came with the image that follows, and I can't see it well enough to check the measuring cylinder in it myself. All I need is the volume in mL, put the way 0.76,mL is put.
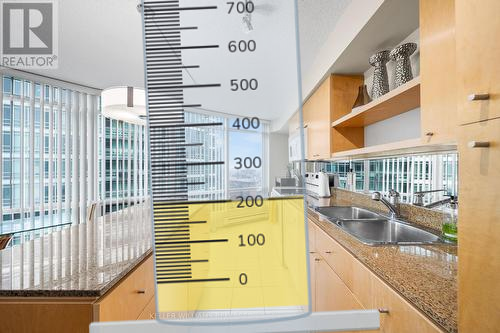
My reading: 200,mL
